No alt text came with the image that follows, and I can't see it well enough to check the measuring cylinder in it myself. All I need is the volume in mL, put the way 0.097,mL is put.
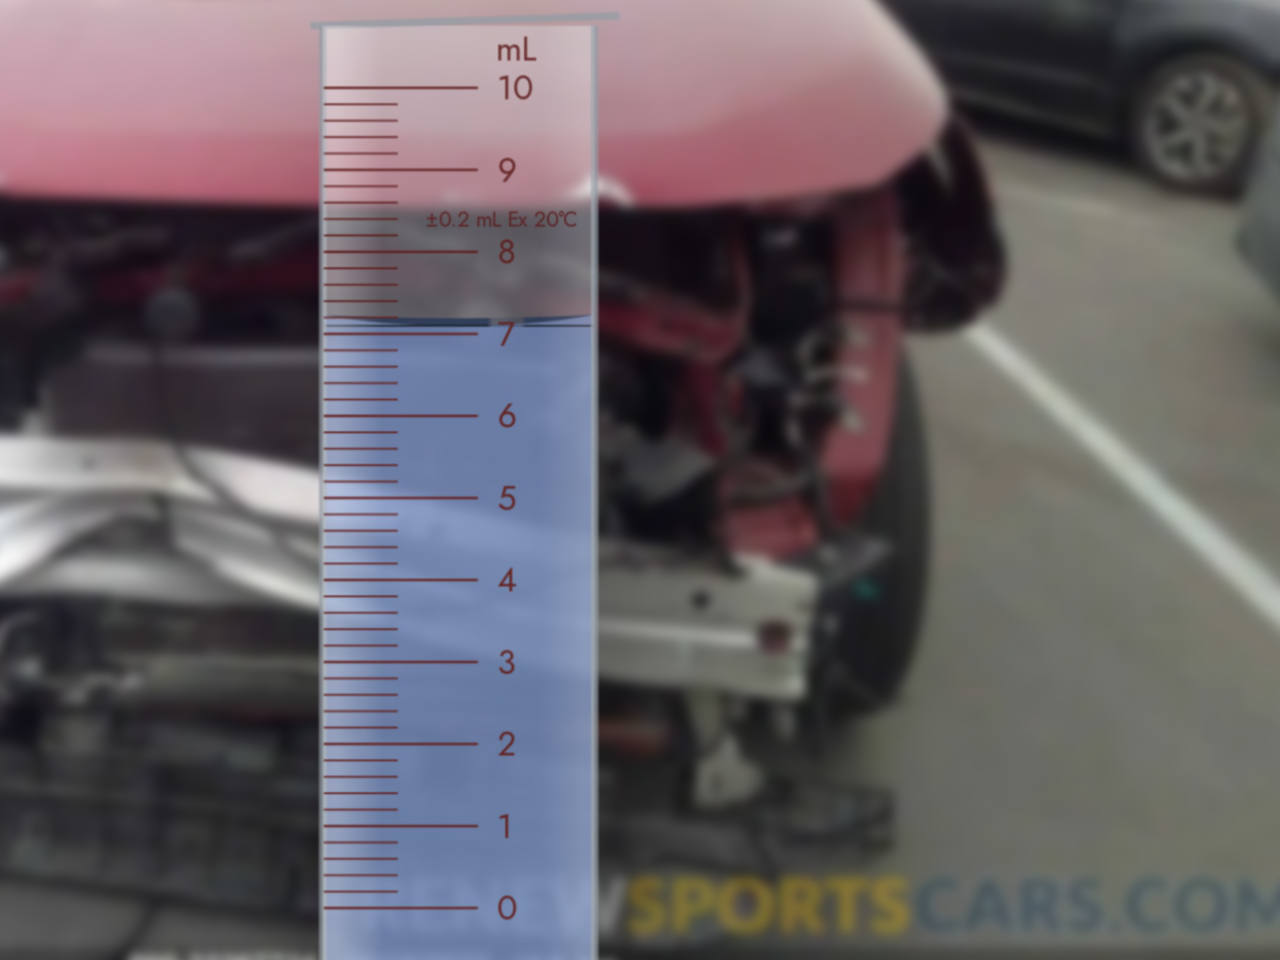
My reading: 7.1,mL
